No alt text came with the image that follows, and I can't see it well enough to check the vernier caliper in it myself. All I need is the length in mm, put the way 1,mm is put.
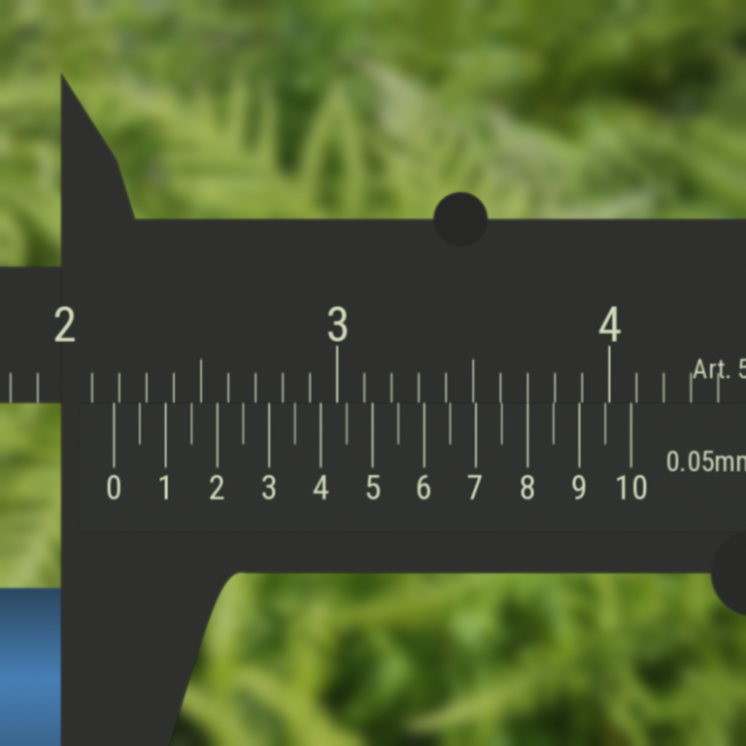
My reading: 21.80,mm
